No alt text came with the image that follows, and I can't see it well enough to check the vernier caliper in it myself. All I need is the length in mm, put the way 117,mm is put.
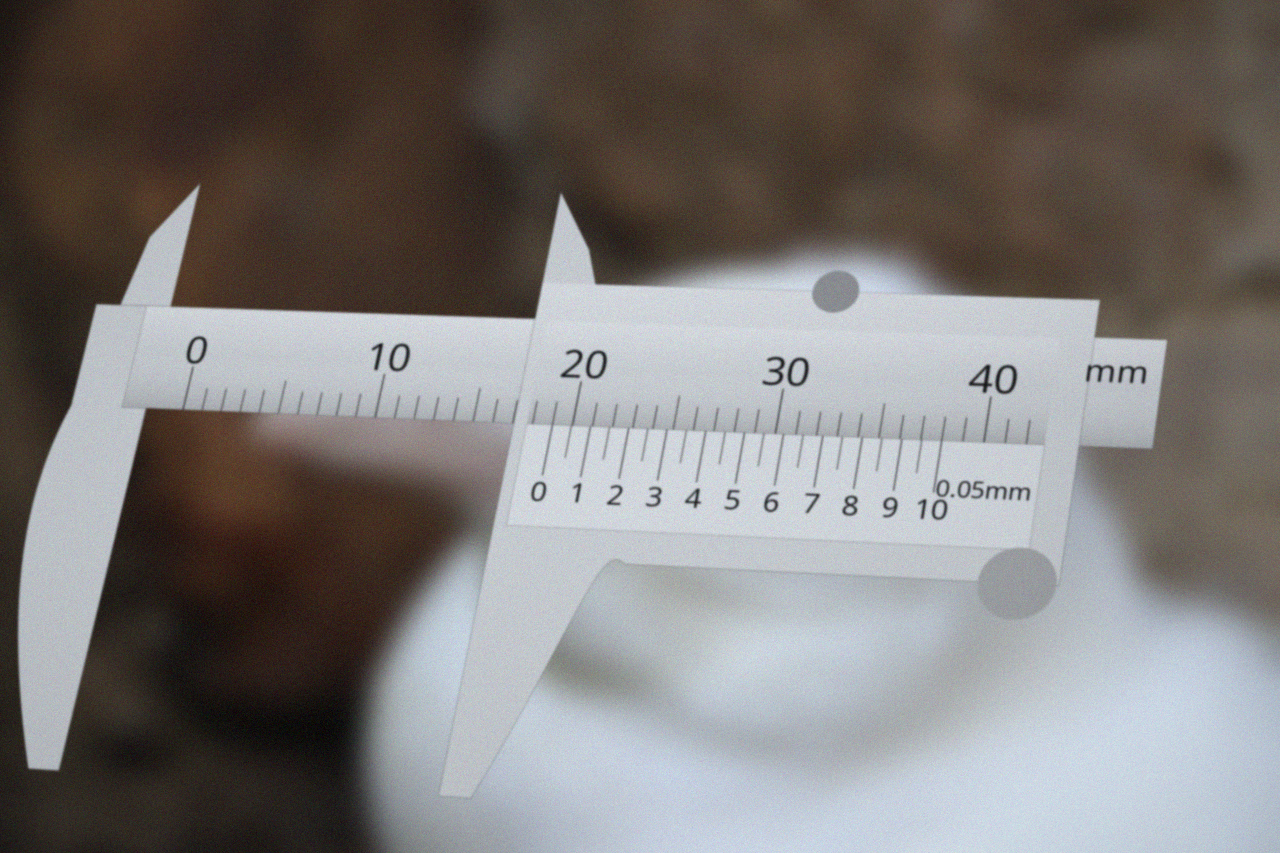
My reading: 19.0,mm
